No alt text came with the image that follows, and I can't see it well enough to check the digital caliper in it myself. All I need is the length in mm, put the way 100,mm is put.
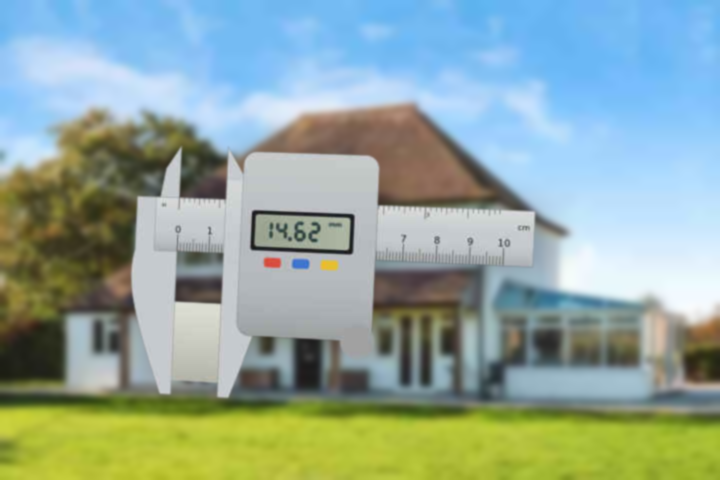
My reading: 14.62,mm
